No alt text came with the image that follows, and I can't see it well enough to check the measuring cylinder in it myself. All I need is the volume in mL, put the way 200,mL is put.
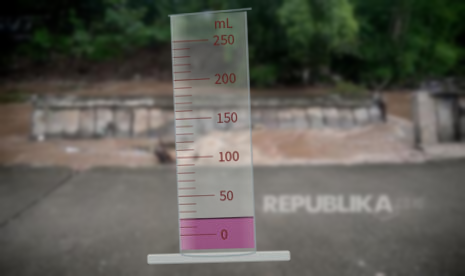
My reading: 20,mL
